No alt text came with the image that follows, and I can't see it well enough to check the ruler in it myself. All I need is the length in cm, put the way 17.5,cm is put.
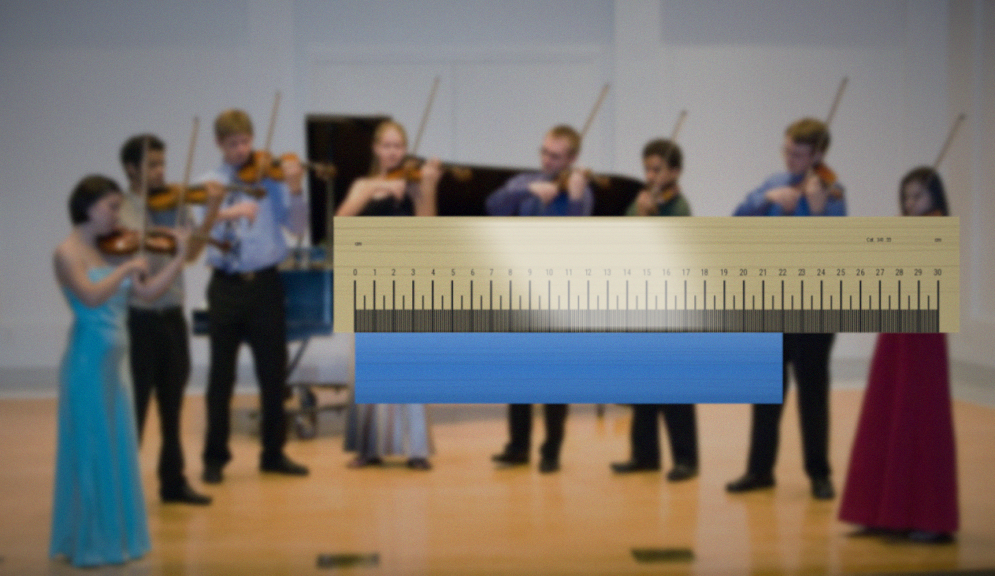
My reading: 22,cm
